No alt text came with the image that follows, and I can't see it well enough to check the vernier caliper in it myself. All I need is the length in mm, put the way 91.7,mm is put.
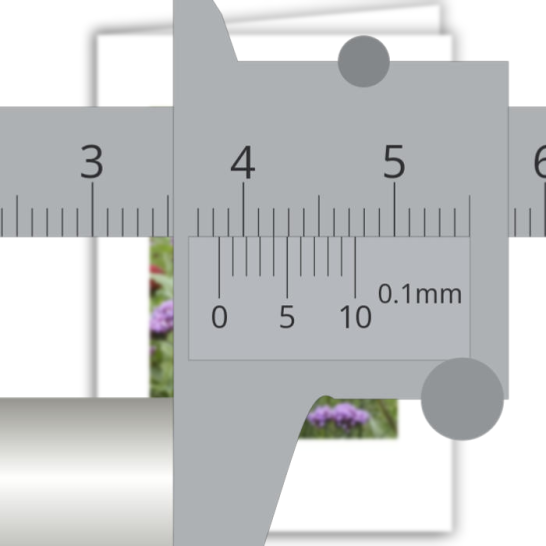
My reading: 38.4,mm
